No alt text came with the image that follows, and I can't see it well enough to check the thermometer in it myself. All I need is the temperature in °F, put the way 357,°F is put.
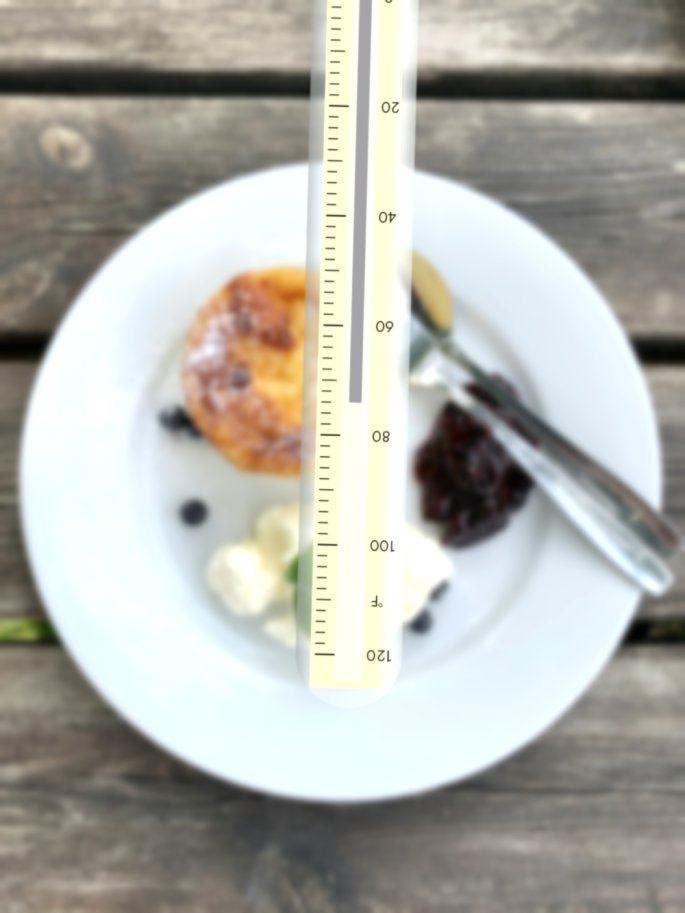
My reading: 74,°F
